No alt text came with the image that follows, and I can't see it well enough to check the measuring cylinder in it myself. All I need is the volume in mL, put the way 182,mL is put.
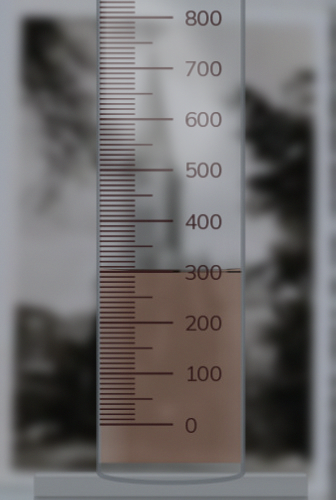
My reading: 300,mL
